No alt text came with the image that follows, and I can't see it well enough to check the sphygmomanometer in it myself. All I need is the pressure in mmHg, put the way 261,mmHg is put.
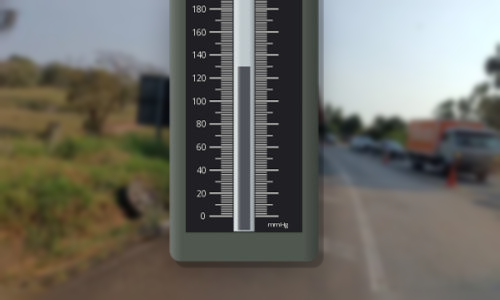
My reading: 130,mmHg
